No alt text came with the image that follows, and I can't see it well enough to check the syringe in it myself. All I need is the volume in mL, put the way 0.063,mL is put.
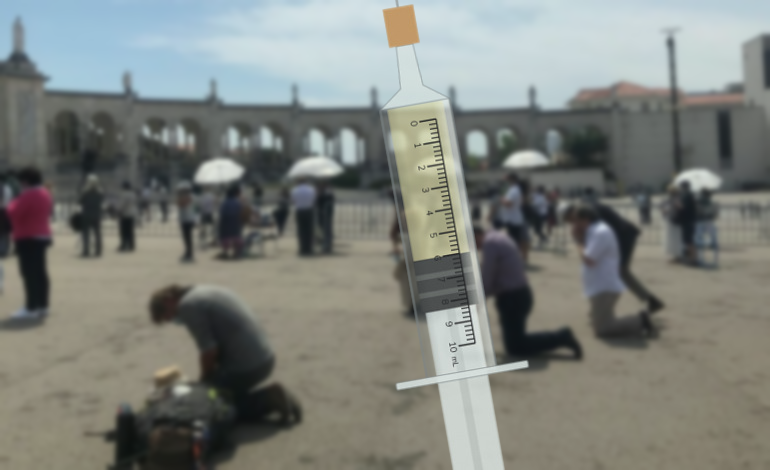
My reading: 6,mL
